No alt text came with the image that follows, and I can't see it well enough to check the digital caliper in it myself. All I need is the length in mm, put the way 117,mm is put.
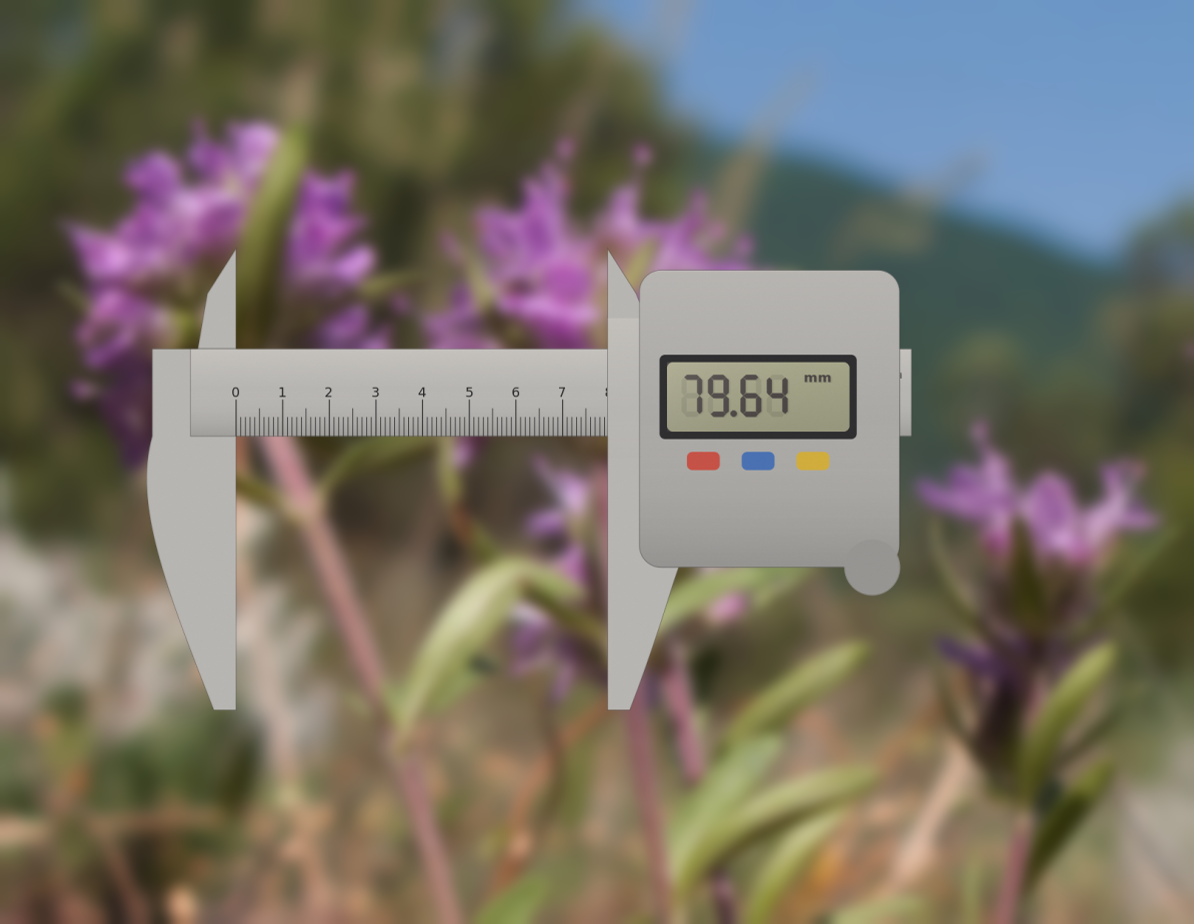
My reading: 79.64,mm
